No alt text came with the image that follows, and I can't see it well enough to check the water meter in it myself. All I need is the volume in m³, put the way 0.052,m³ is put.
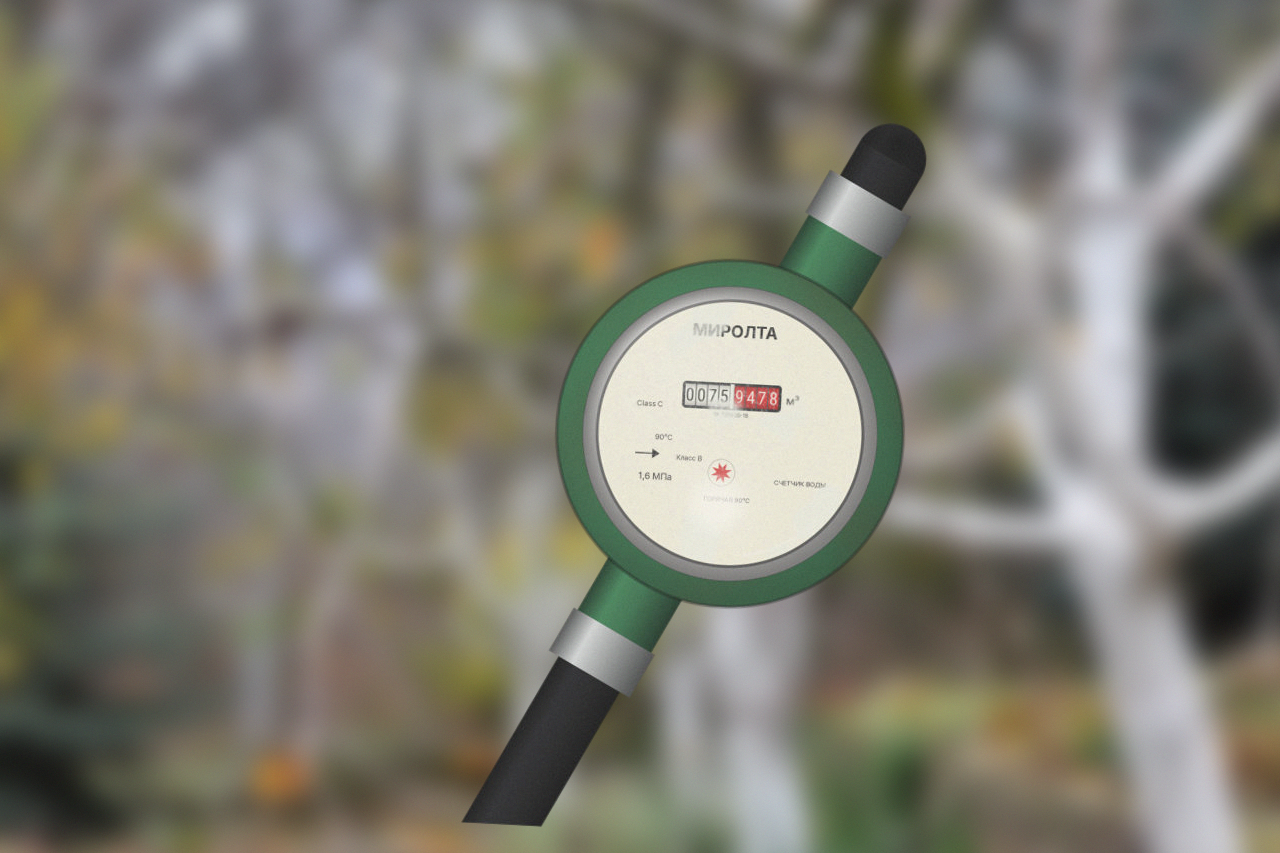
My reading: 75.9478,m³
